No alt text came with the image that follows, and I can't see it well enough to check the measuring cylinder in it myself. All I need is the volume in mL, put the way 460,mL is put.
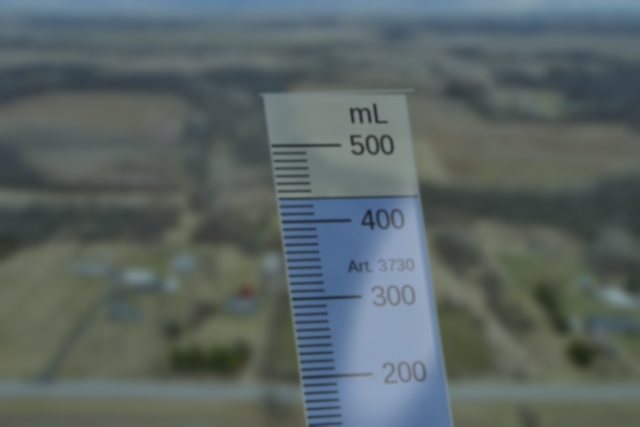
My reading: 430,mL
